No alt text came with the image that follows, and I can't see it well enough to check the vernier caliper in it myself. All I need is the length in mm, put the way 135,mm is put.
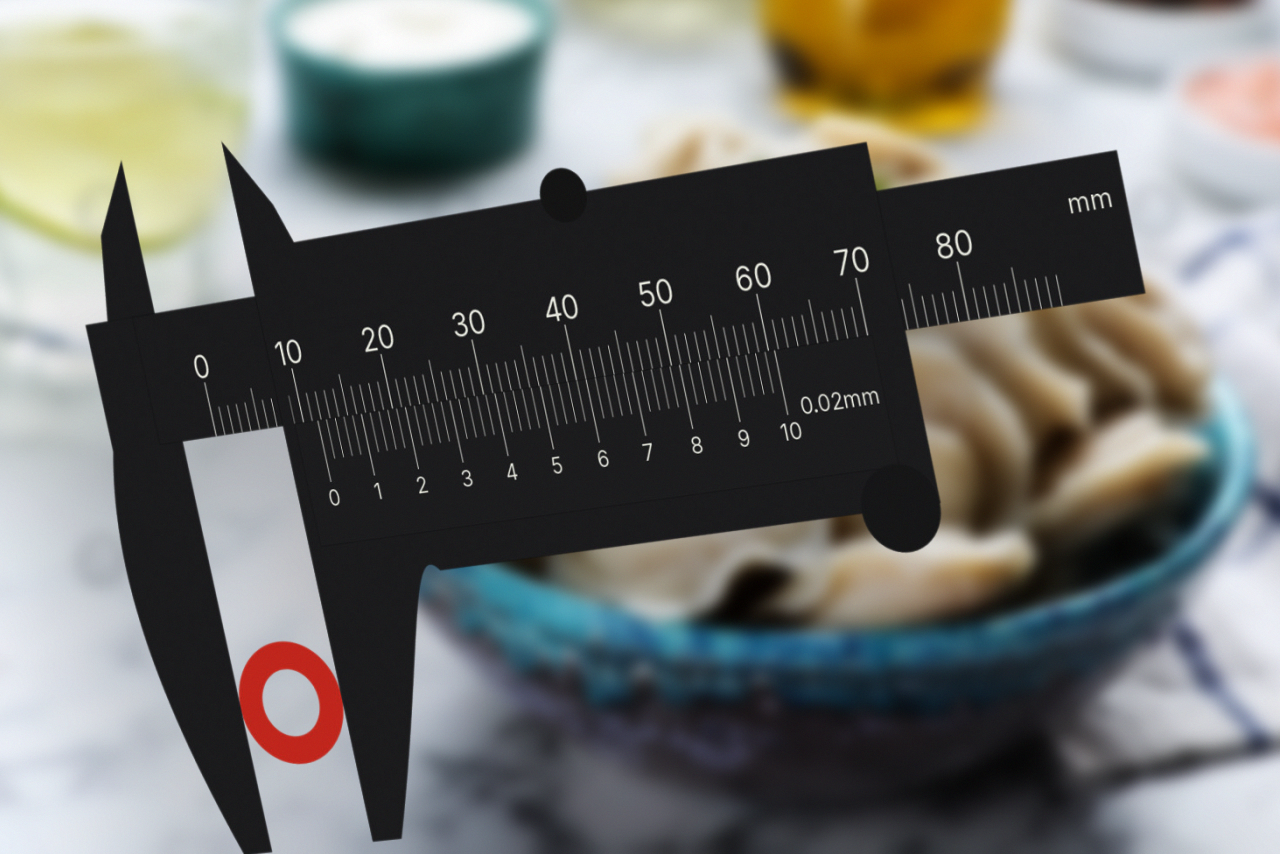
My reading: 11.6,mm
